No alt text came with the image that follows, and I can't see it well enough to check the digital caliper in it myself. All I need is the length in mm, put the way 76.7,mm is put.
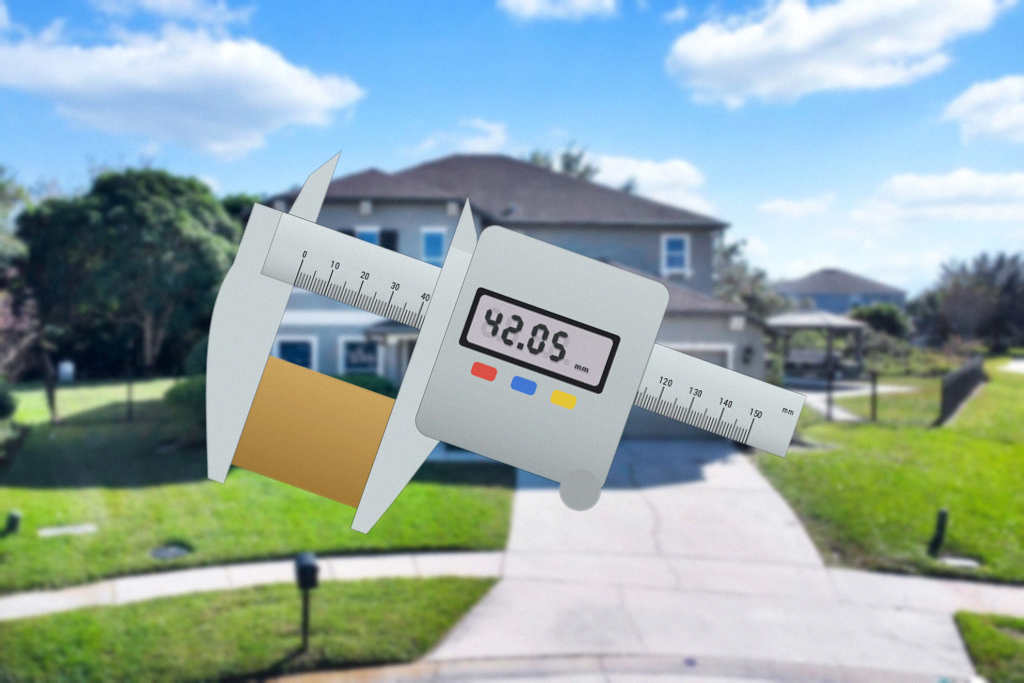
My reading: 42.05,mm
